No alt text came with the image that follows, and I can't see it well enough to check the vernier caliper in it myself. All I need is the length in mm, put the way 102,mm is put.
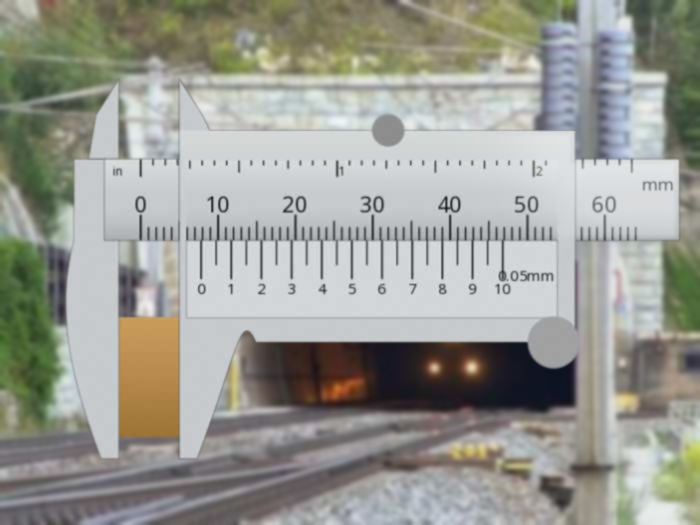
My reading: 7.8,mm
